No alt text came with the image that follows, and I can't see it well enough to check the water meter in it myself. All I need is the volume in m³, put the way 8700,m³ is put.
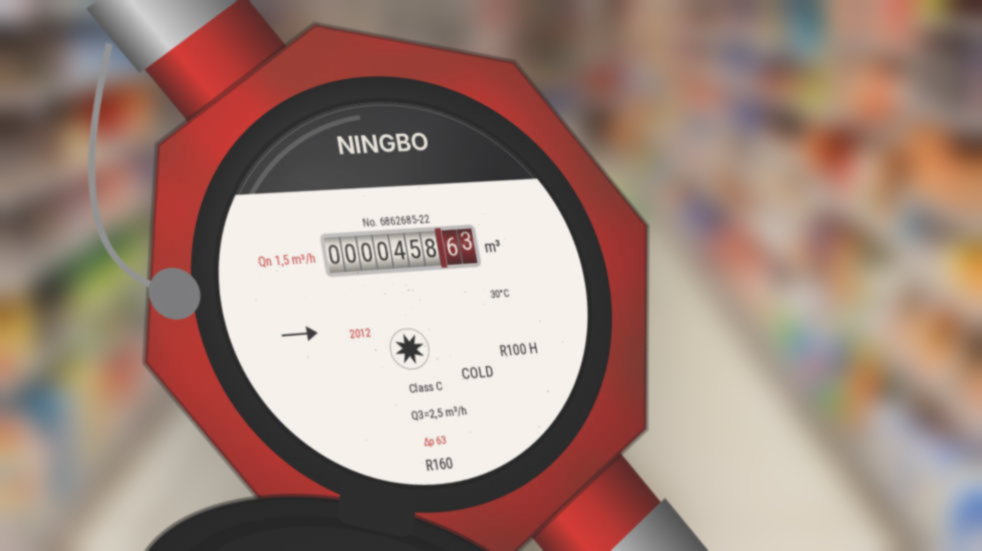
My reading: 458.63,m³
